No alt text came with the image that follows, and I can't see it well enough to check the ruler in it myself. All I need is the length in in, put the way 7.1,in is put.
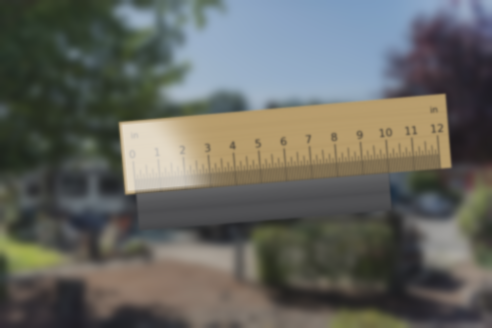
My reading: 10,in
